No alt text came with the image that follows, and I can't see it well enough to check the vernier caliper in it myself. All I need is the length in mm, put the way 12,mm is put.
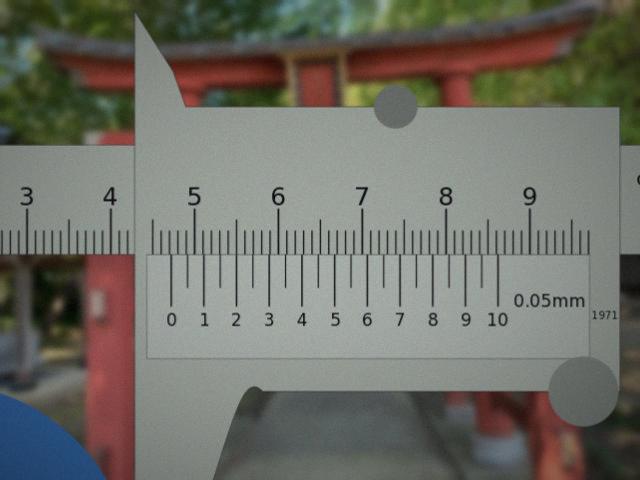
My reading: 47.2,mm
